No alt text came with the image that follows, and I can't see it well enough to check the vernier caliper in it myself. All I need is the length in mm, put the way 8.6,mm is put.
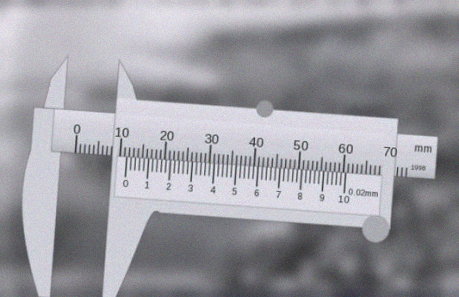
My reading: 11.5,mm
